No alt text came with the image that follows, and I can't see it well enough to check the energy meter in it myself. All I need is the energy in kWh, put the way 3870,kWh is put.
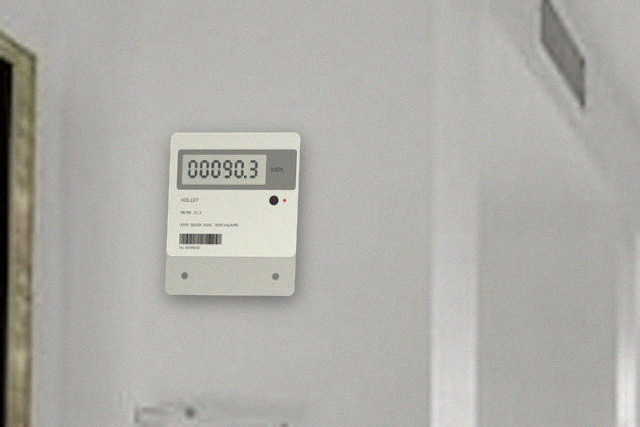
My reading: 90.3,kWh
